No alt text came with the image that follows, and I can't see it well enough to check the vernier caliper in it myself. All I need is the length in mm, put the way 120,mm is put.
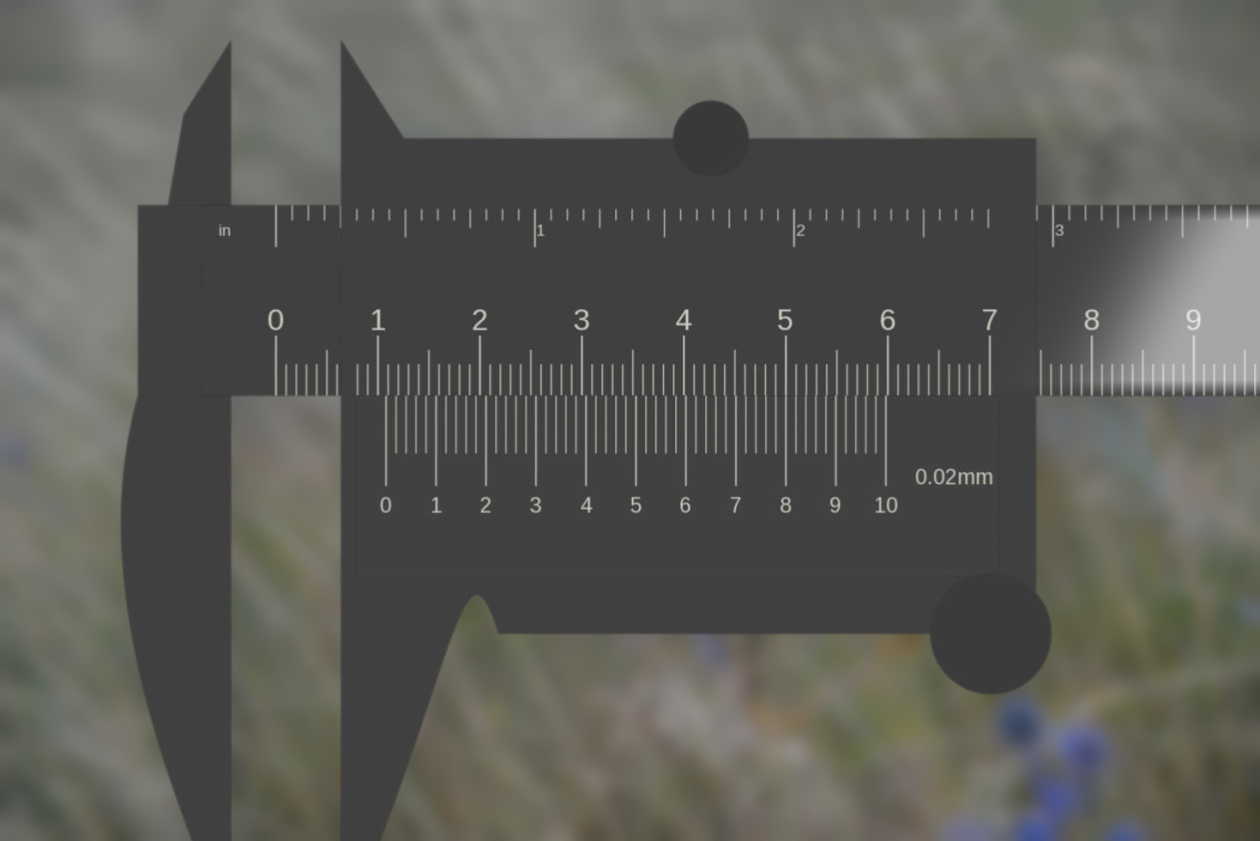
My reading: 10.8,mm
